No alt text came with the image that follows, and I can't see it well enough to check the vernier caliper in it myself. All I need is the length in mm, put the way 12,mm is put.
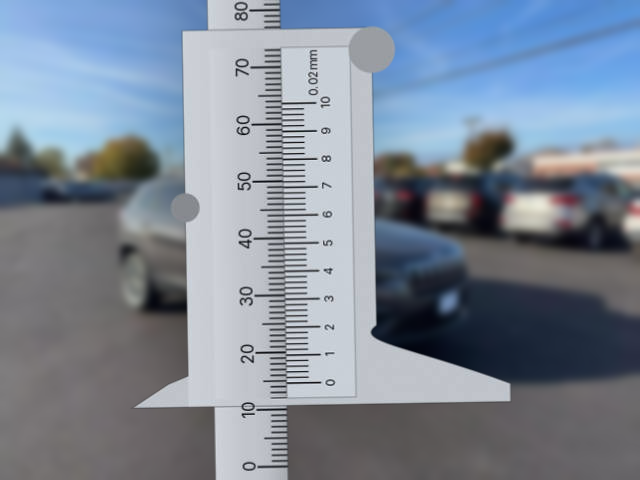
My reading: 14.6,mm
